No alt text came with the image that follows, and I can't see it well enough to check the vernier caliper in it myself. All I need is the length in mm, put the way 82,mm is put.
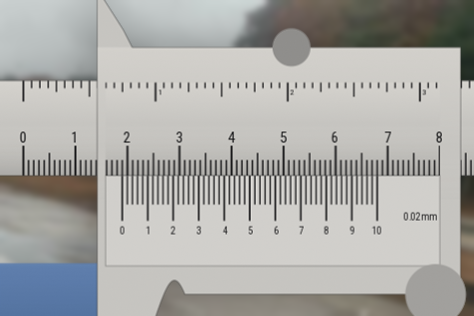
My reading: 19.0,mm
